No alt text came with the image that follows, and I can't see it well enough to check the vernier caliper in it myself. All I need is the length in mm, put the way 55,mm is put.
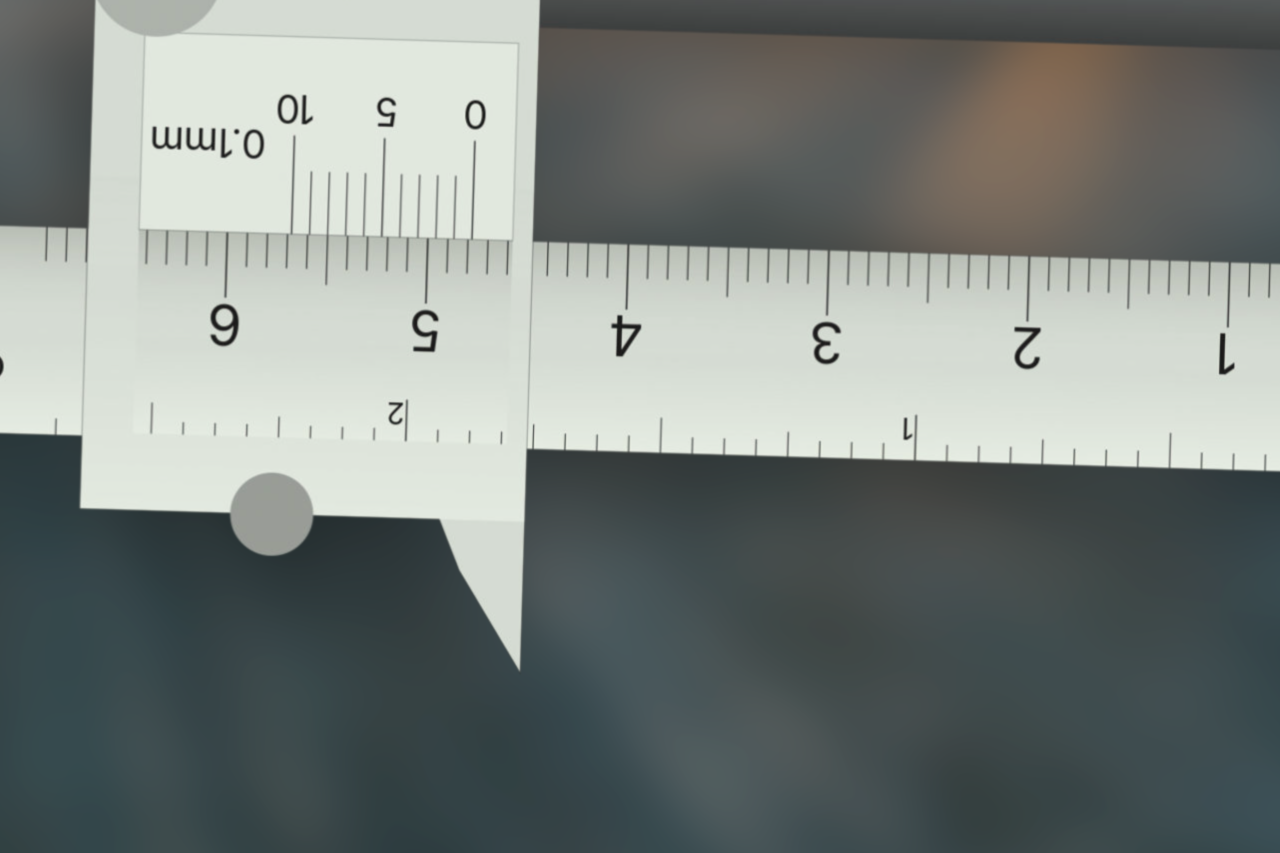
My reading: 47.8,mm
